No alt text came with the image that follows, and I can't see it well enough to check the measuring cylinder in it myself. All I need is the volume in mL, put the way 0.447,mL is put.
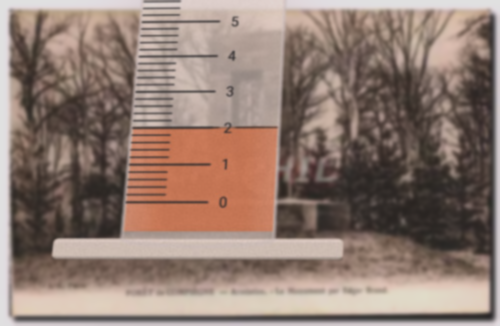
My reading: 2,mL
